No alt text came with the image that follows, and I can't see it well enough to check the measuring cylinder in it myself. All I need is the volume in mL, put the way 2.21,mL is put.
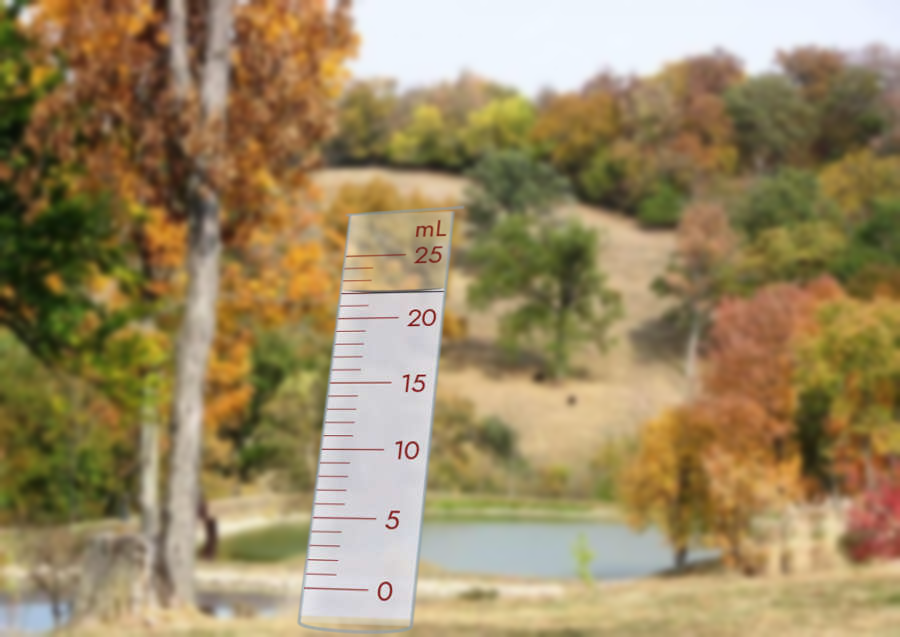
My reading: 22,mL
